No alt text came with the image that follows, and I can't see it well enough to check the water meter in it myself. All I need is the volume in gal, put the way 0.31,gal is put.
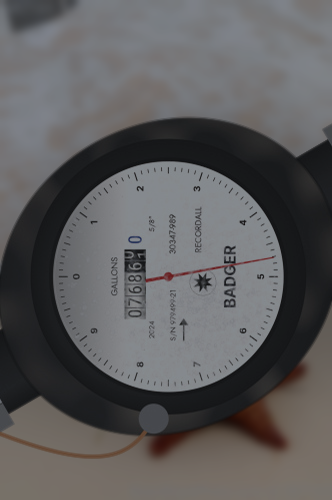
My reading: 768604.7,gal
